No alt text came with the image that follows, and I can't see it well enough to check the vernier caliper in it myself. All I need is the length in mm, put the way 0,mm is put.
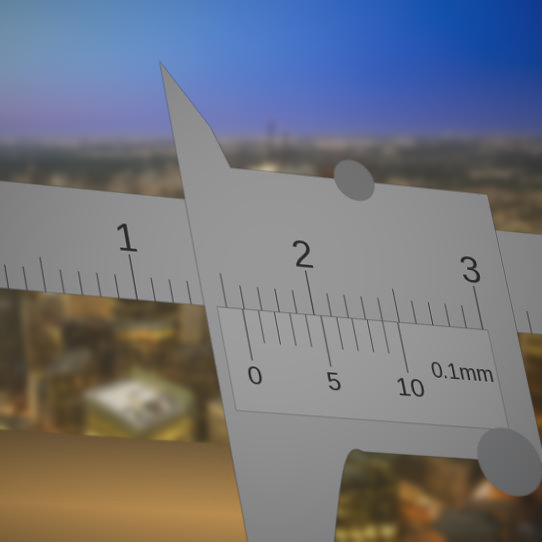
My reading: 15.9,mm
